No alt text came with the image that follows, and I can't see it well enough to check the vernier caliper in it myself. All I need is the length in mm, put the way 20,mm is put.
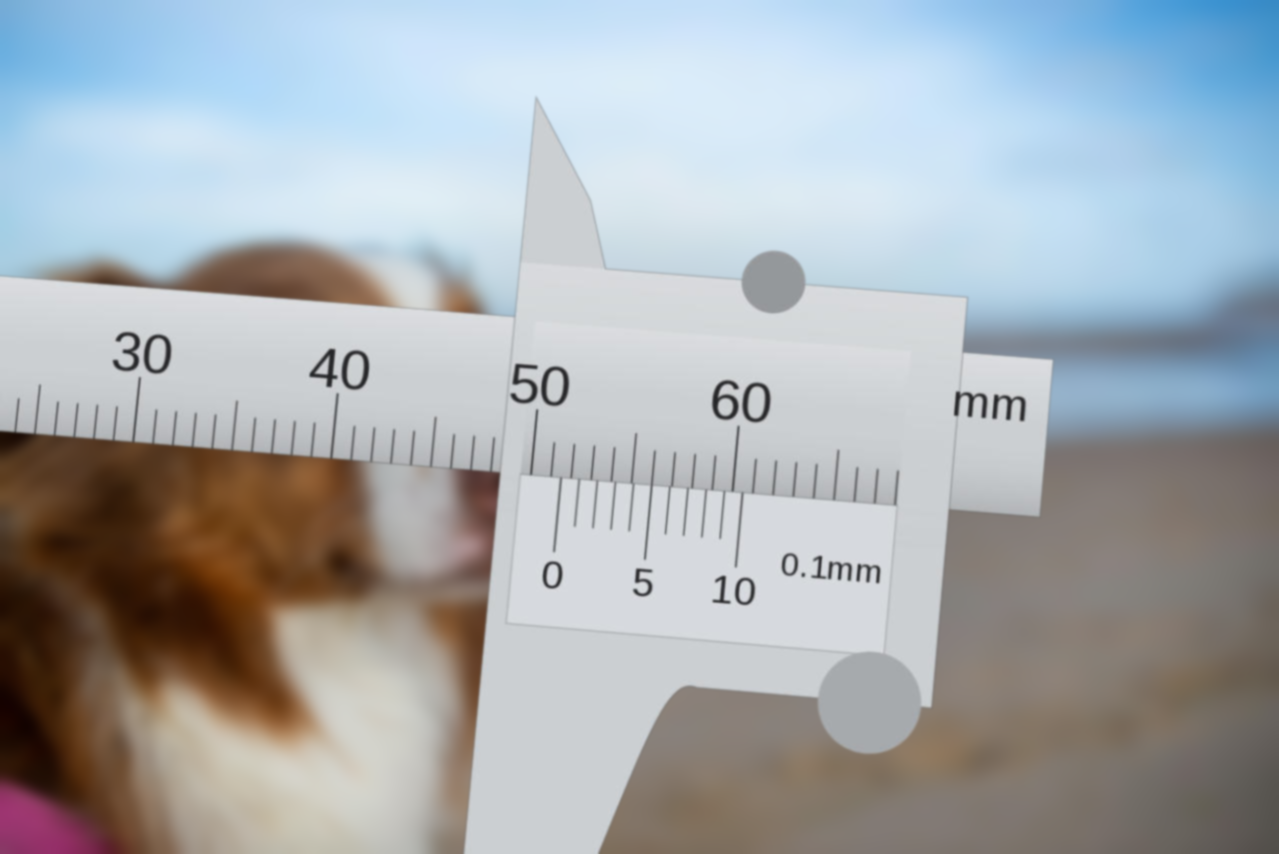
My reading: 51.5,mm
